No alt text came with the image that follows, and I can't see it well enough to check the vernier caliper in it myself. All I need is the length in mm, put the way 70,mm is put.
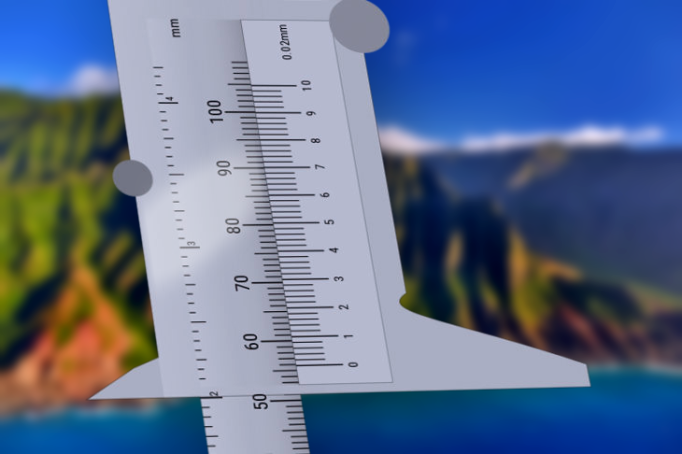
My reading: 55.8,mm
